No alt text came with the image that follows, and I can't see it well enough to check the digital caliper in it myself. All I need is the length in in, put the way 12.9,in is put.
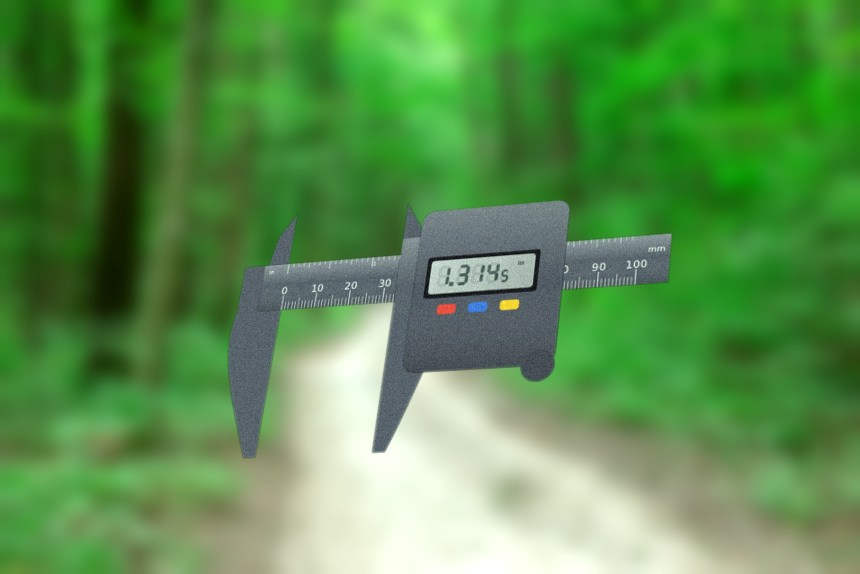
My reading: 1.3145,in
